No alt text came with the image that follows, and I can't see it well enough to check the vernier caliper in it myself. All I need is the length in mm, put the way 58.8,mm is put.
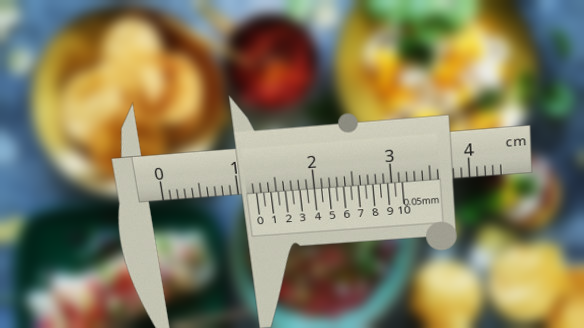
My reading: 12.4,mm
